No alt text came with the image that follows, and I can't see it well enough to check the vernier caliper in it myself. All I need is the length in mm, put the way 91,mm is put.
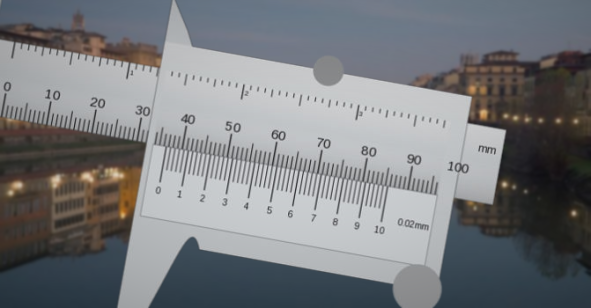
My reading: 36.5,mm
